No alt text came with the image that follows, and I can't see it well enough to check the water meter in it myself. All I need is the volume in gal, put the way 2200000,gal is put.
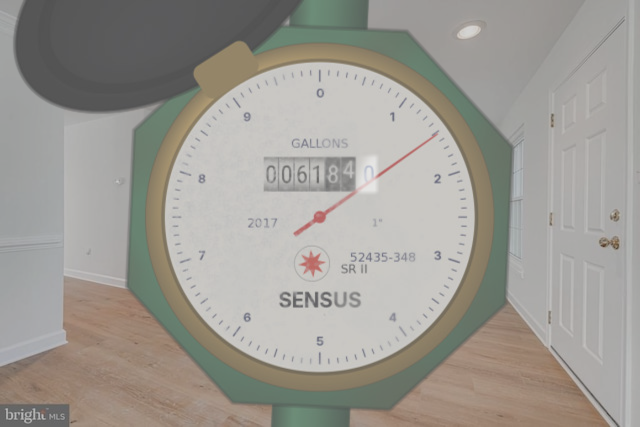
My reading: 61841.5,gal
